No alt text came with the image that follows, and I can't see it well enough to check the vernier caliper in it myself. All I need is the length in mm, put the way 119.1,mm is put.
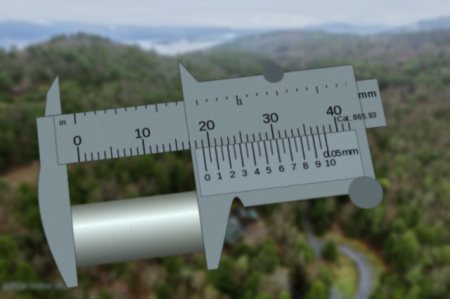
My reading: 19.0,mm
